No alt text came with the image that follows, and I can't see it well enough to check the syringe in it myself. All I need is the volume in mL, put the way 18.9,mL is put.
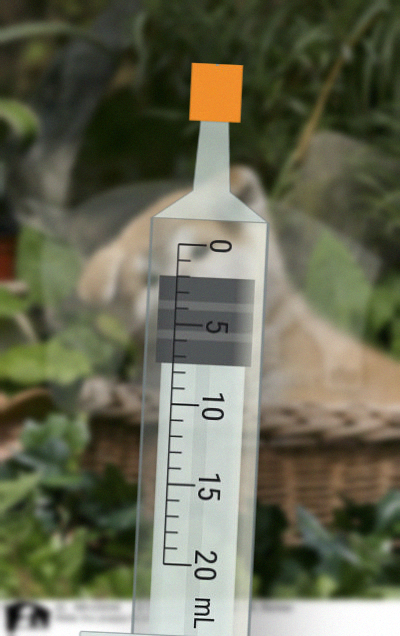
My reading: 2,mL
